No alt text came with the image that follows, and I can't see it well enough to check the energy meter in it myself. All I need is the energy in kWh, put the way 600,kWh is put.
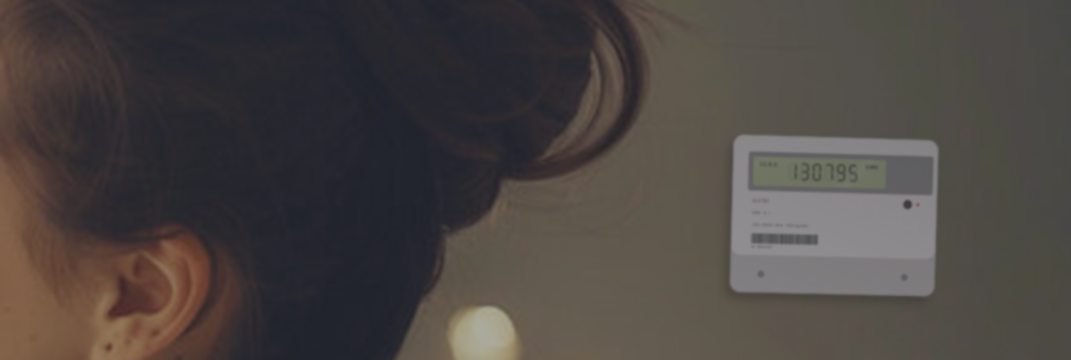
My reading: 130795,kWh
